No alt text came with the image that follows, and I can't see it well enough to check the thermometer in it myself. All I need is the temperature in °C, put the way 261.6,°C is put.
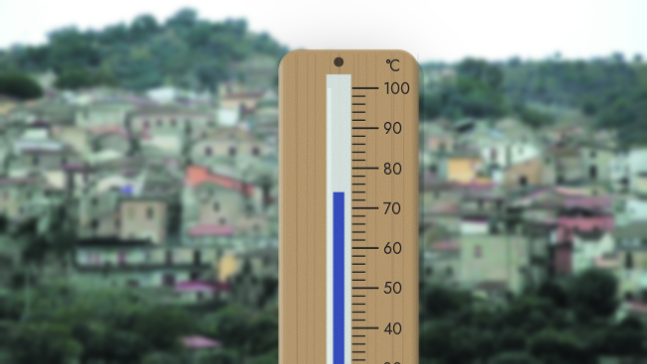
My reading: 74,°C
